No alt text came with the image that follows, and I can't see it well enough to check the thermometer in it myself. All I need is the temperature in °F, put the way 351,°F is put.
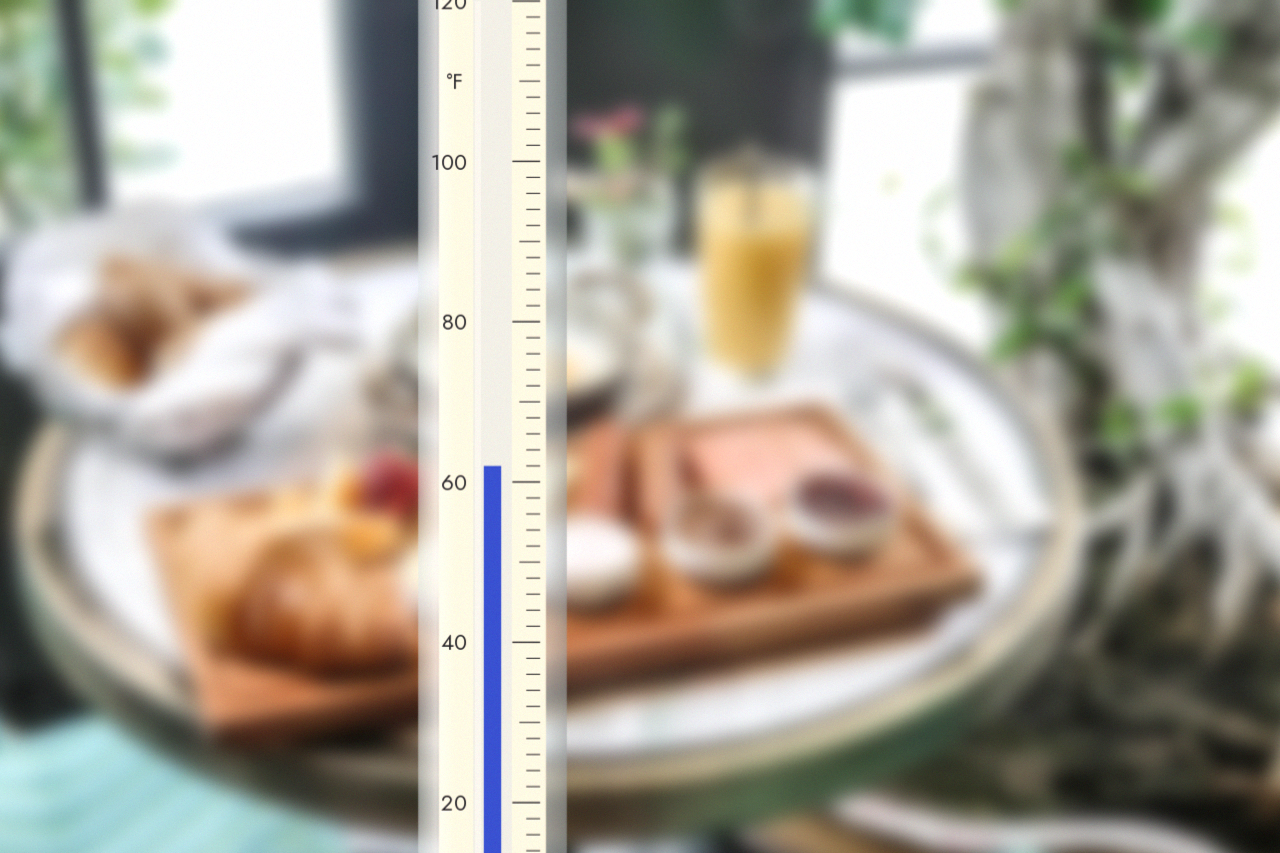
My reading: 62,°F
